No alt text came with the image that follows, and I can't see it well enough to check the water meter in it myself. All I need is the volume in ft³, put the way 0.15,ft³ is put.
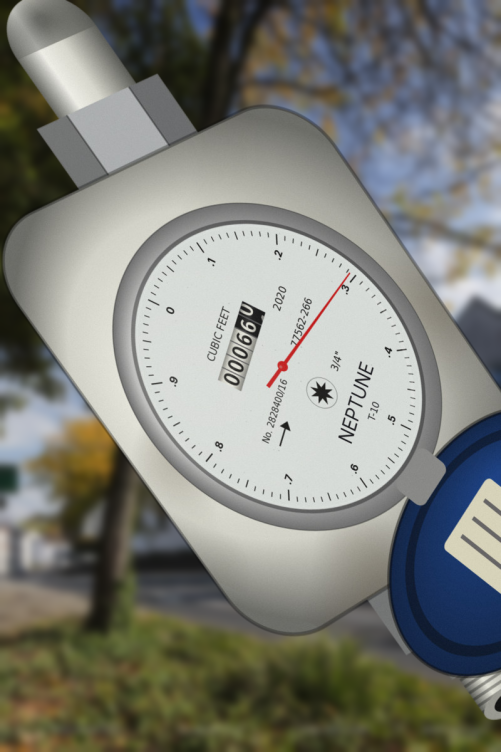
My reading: 660.29,ft³
